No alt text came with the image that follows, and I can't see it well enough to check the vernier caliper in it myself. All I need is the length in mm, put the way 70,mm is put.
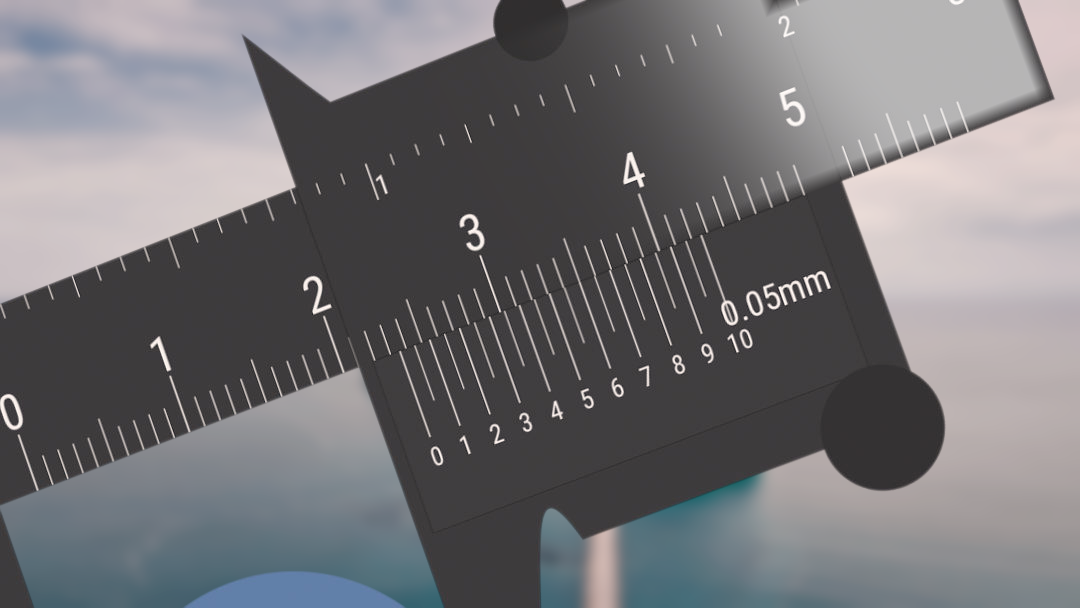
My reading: 23.6,mm
